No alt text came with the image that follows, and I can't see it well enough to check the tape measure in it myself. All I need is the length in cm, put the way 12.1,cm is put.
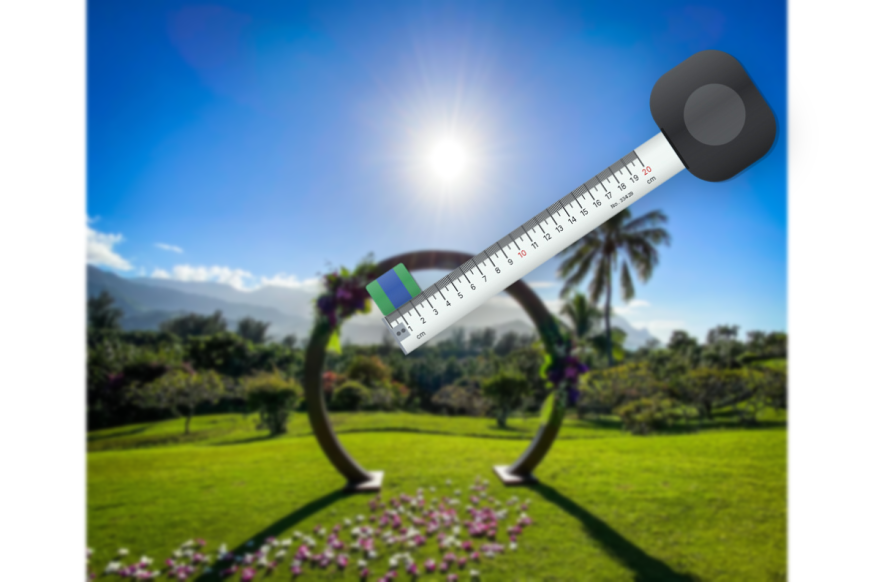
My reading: 3,cm
